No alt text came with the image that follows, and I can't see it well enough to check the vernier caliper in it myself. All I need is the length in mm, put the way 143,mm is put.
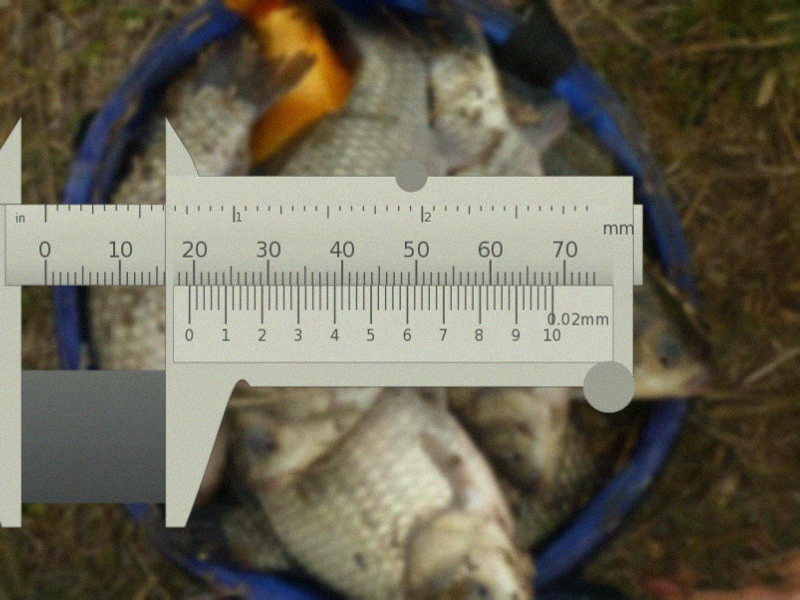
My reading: 19.4,mm
